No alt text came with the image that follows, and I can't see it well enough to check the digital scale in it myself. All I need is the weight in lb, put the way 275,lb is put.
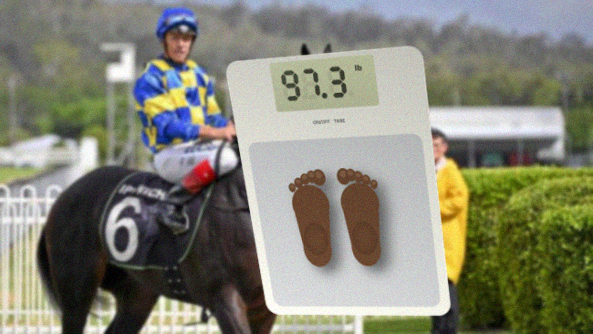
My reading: 97.3,lb
